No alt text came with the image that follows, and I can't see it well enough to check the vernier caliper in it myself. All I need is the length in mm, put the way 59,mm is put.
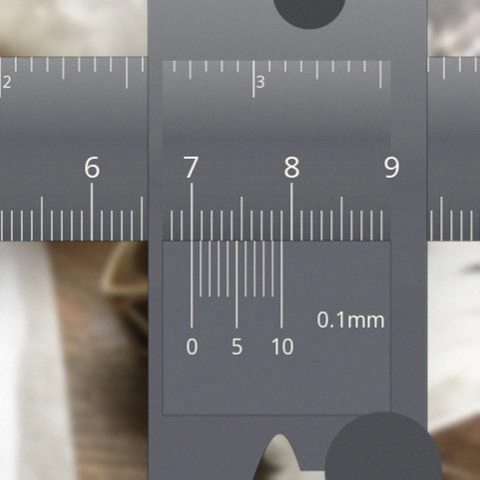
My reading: 70.0,mm
